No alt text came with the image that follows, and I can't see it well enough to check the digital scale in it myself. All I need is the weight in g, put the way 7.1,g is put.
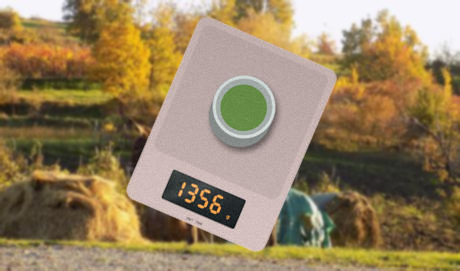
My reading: 1356,g
